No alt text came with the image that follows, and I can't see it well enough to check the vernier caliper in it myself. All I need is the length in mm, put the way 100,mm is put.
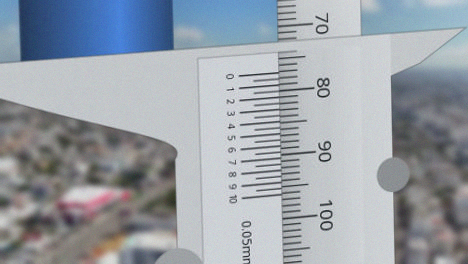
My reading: 77.2,mm
